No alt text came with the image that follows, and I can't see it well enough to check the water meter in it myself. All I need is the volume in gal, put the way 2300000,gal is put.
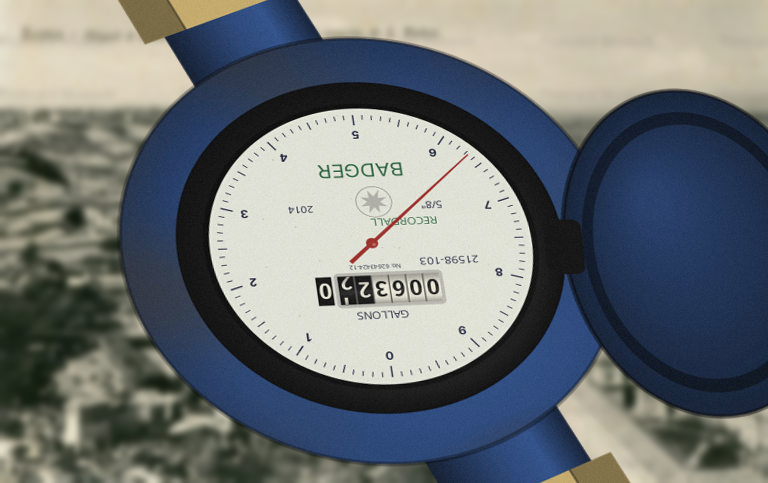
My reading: 63216.3,gal
